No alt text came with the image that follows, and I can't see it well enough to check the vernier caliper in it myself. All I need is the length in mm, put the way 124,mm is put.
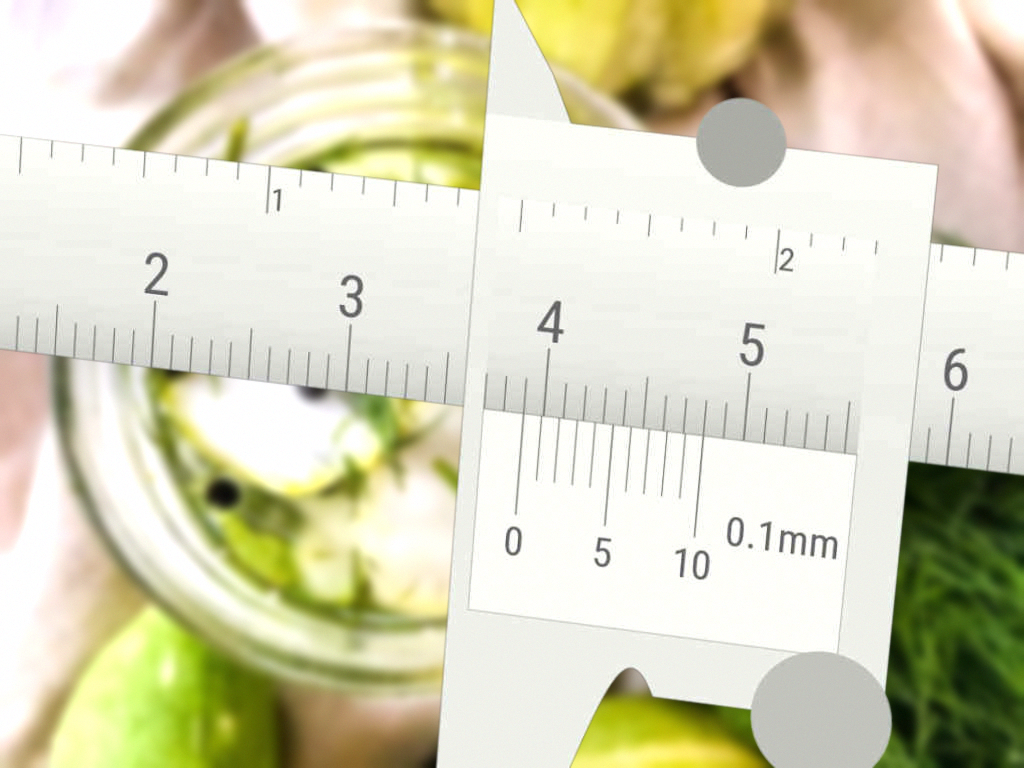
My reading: 39.0,mm
